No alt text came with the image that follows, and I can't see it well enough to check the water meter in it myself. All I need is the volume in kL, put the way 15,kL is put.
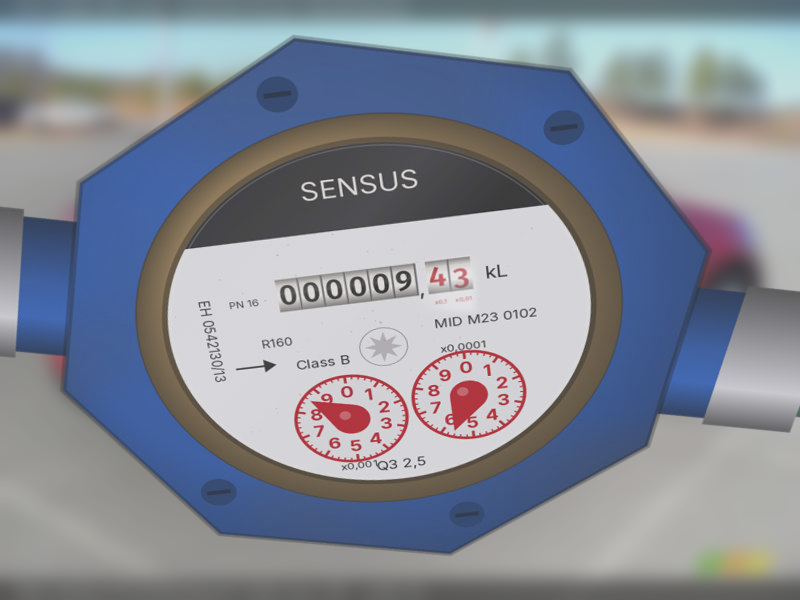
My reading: 9.4285,kL
